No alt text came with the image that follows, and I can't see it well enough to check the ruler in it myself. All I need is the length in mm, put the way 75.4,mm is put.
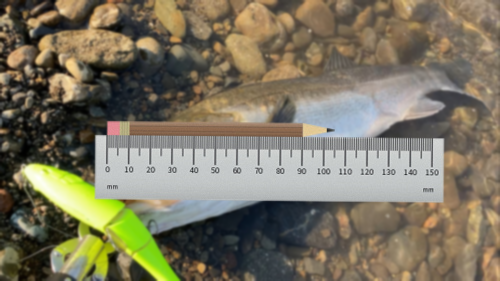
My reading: 105,mm
